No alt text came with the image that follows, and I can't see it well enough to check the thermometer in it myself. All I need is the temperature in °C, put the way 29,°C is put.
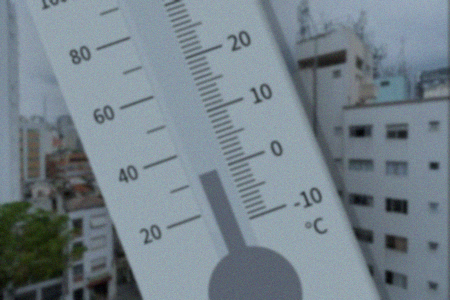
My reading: 0,°C
